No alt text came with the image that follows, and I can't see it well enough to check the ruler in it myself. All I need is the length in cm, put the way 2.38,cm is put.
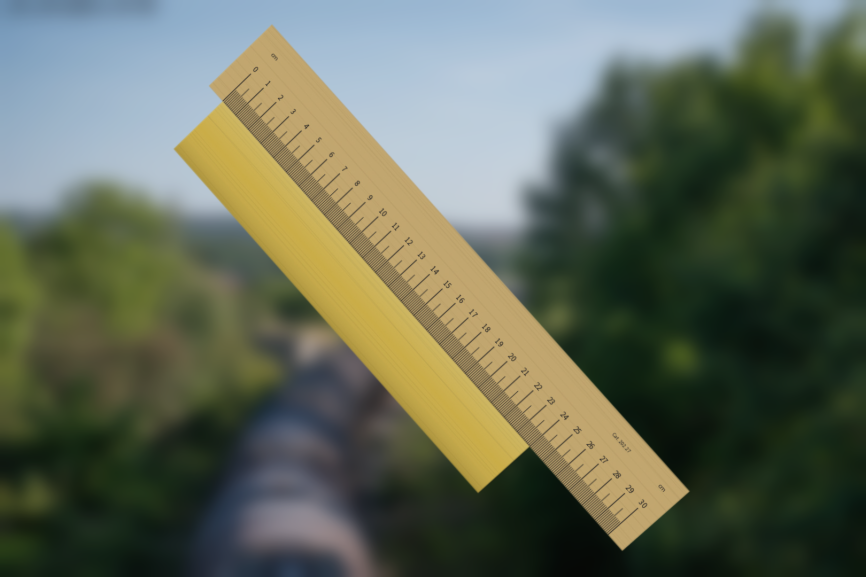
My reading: 24,cm
